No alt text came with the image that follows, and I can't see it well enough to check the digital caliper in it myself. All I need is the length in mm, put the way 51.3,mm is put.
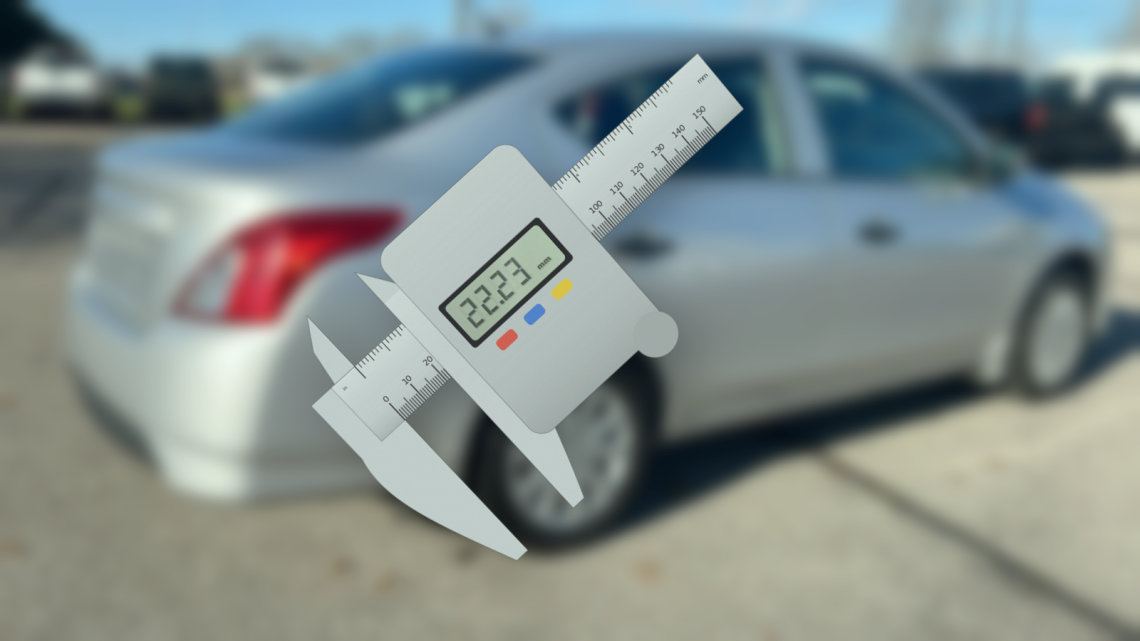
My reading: 22.23,mm
